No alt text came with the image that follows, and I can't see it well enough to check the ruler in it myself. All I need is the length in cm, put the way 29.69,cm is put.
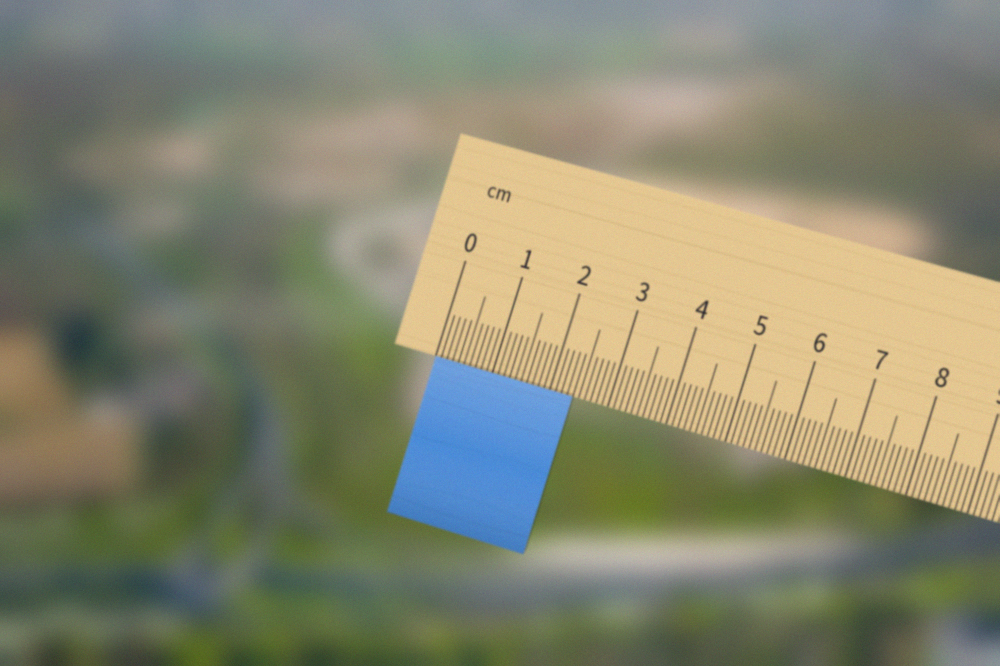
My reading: 2.4,cm
